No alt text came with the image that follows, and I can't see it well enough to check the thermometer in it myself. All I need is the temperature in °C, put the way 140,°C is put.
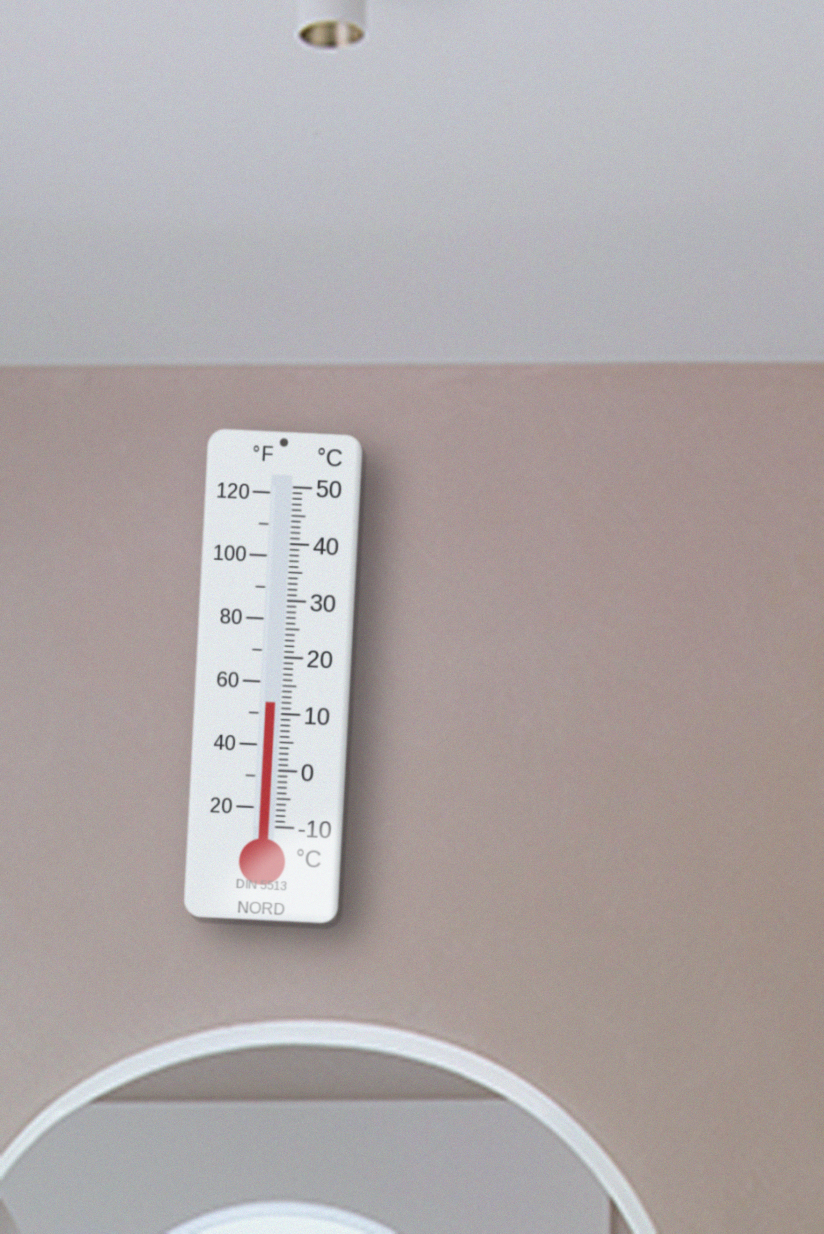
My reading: 12,°C
